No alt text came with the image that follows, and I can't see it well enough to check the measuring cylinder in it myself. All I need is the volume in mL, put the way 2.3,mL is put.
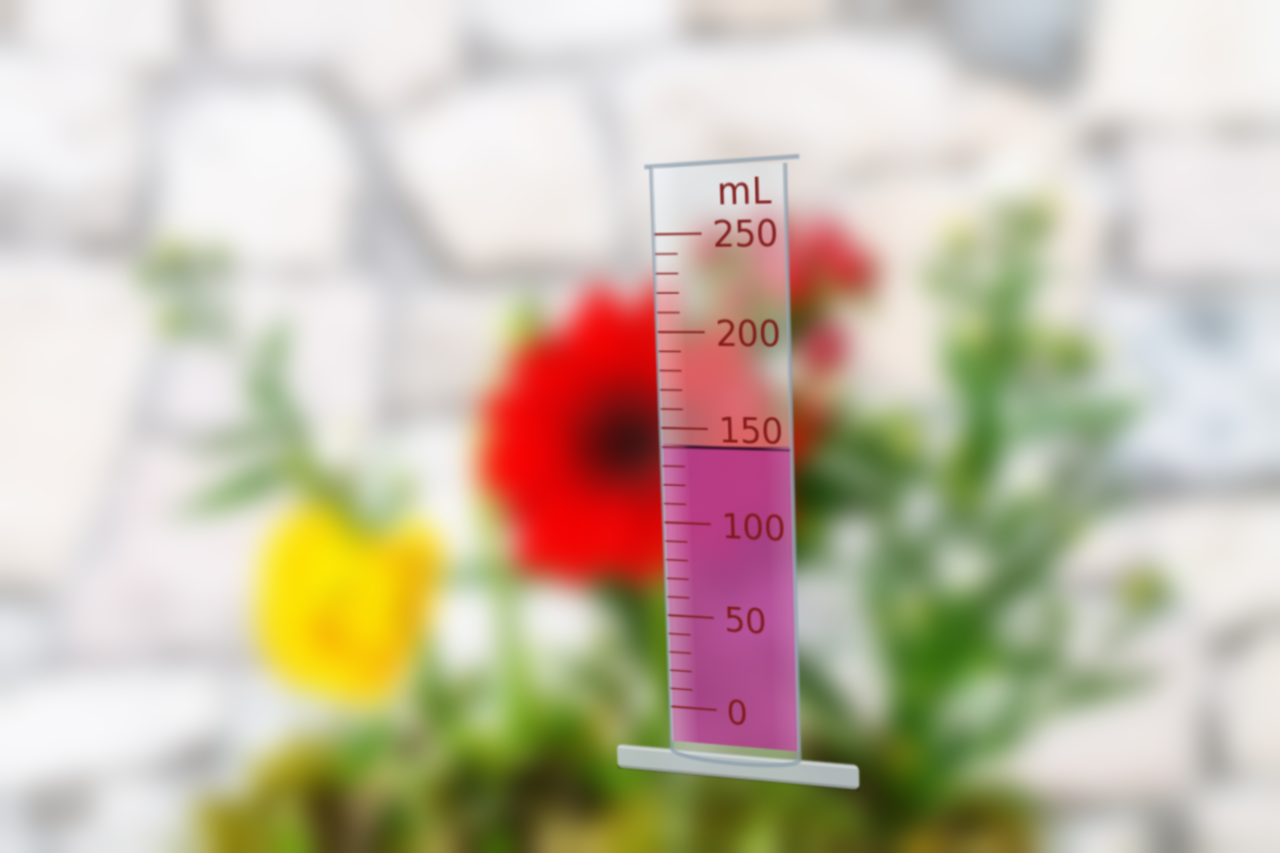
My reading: 140,mL
